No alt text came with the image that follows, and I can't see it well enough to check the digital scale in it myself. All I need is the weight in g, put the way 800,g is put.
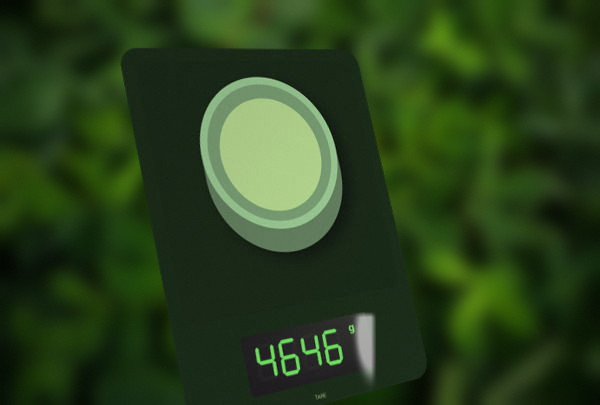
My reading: 4646,g
